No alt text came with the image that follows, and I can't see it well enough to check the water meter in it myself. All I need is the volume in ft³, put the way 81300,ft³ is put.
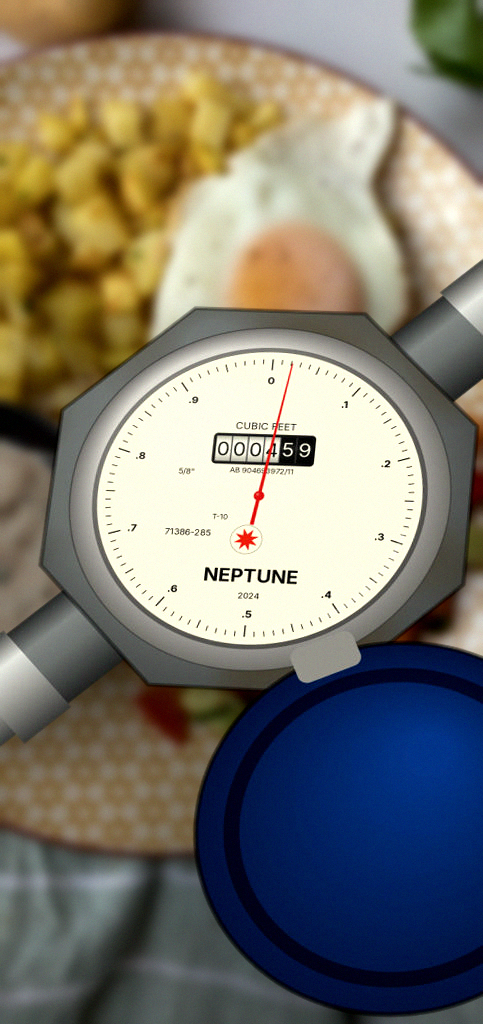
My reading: 459.02,ft³
